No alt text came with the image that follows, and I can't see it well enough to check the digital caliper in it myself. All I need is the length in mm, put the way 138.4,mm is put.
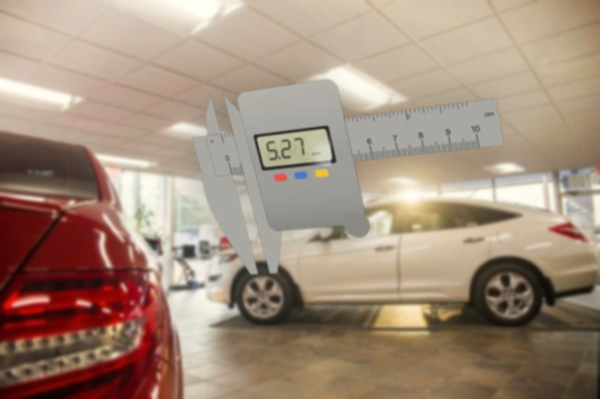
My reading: 5.27,mm
